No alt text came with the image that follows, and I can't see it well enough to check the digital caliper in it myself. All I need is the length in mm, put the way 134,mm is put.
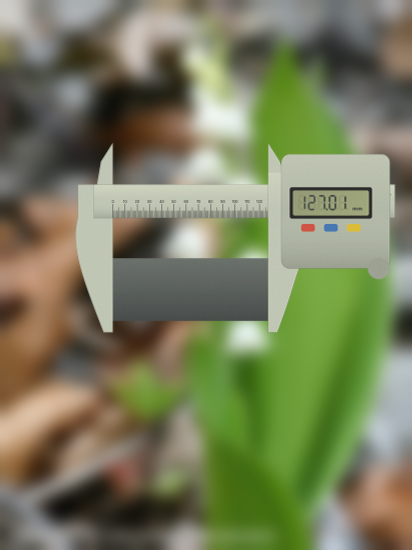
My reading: 127.01,mm
